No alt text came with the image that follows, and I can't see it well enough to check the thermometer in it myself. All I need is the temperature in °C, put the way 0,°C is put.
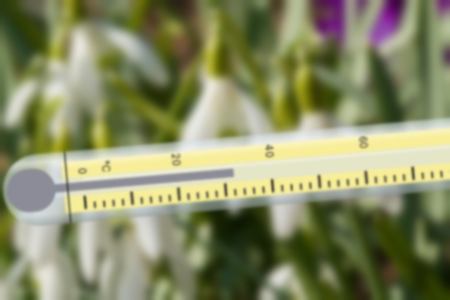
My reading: 32,°C
